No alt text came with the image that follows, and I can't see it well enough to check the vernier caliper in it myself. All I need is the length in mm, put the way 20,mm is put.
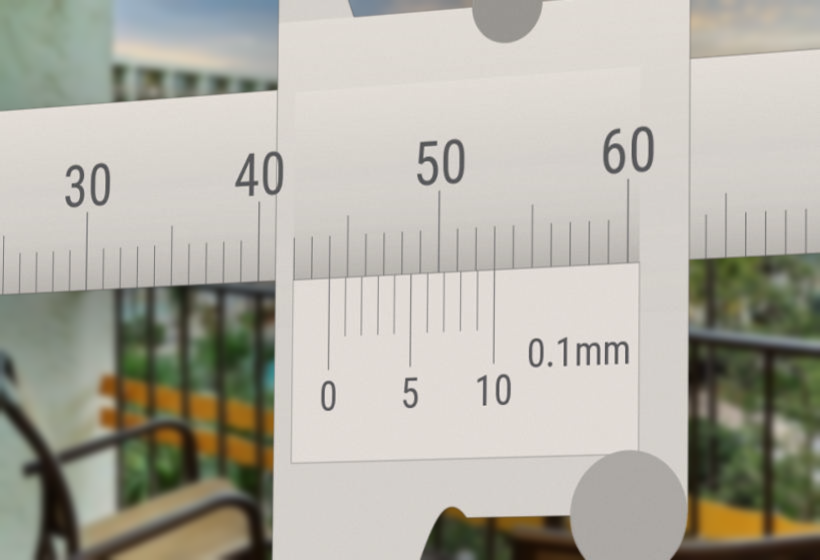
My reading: 44.0,mm
